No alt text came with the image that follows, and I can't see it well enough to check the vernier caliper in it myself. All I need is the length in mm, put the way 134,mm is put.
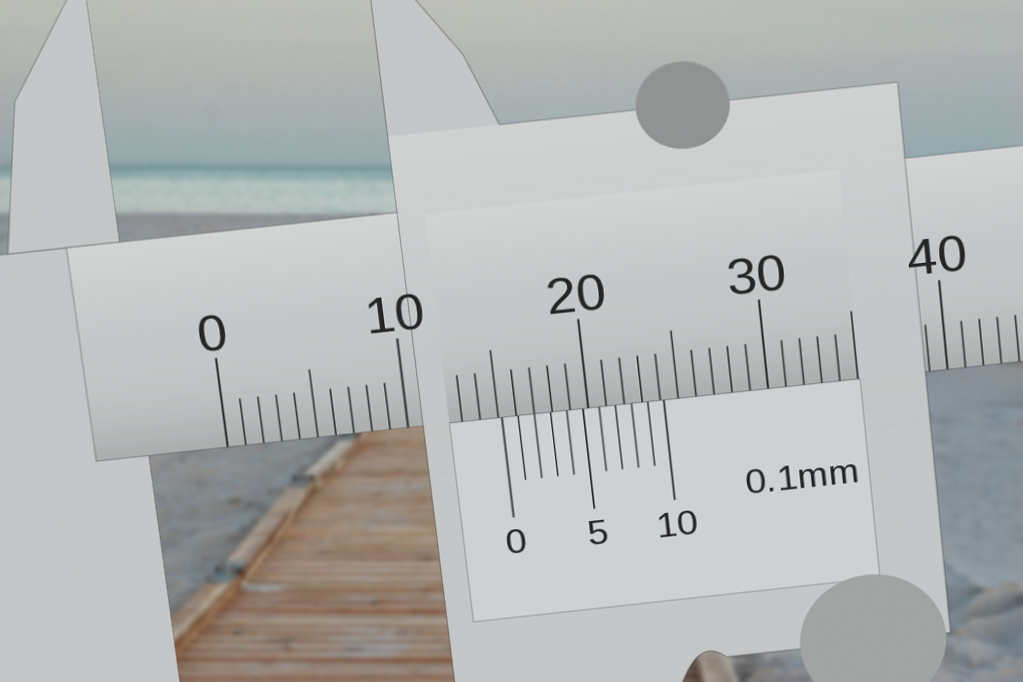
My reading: 15.2,mm
